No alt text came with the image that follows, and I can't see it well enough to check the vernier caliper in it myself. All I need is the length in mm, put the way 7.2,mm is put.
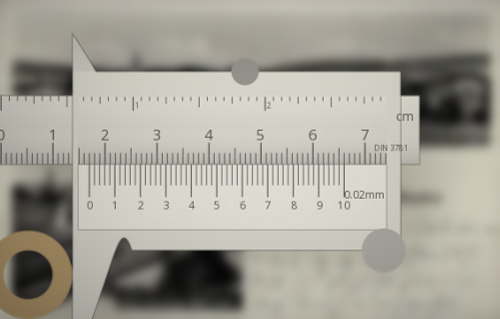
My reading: 17.0,mm
